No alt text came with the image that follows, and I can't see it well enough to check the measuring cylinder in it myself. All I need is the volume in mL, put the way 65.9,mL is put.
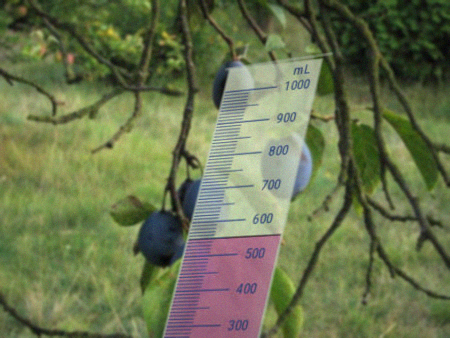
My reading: 550,mL
